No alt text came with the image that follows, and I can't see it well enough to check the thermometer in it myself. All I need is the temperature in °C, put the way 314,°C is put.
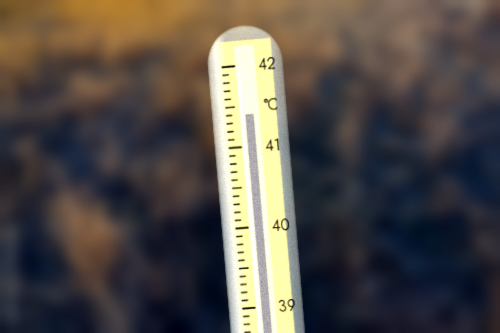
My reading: 41.4,°C
